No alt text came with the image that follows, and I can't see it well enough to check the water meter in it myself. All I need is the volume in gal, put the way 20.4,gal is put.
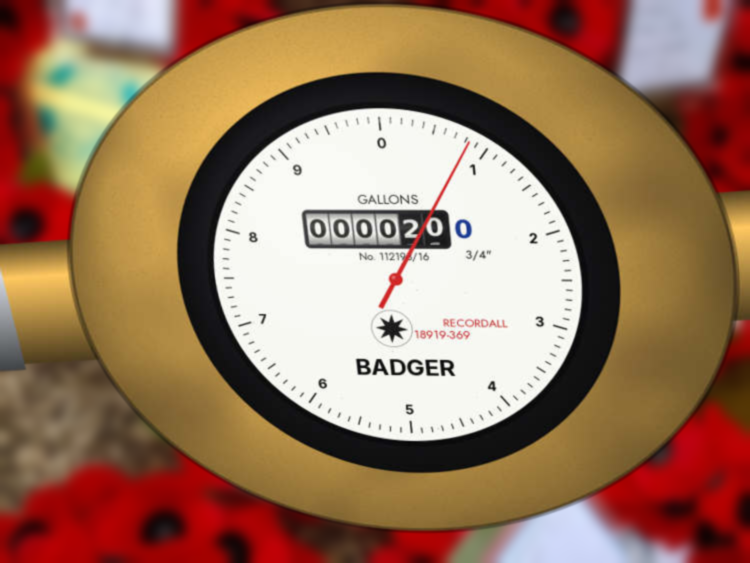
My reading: 200.8,gal
